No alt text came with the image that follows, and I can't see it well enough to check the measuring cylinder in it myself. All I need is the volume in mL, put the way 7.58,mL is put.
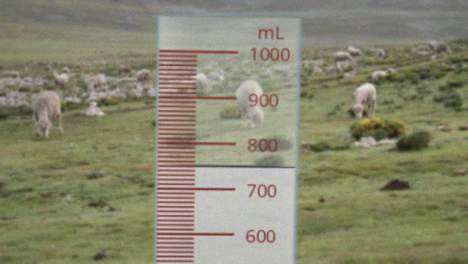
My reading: 750,mL
